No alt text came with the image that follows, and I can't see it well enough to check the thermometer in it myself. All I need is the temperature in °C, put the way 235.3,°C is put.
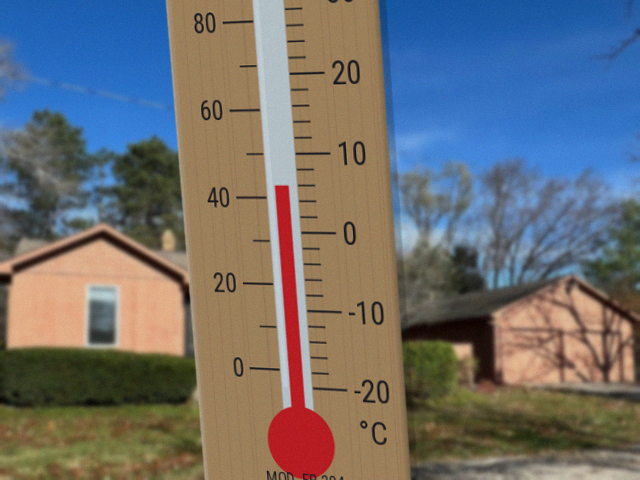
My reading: 6,°C
